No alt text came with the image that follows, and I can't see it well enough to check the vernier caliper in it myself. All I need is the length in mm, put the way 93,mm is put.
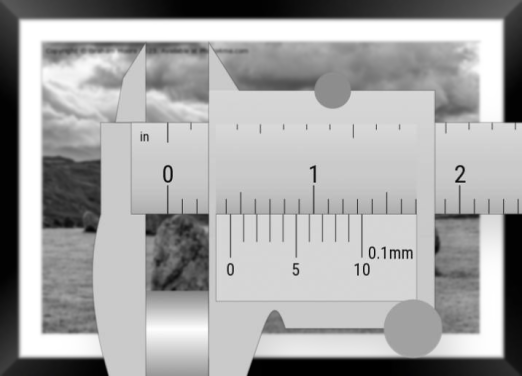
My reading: 4.3,mm
